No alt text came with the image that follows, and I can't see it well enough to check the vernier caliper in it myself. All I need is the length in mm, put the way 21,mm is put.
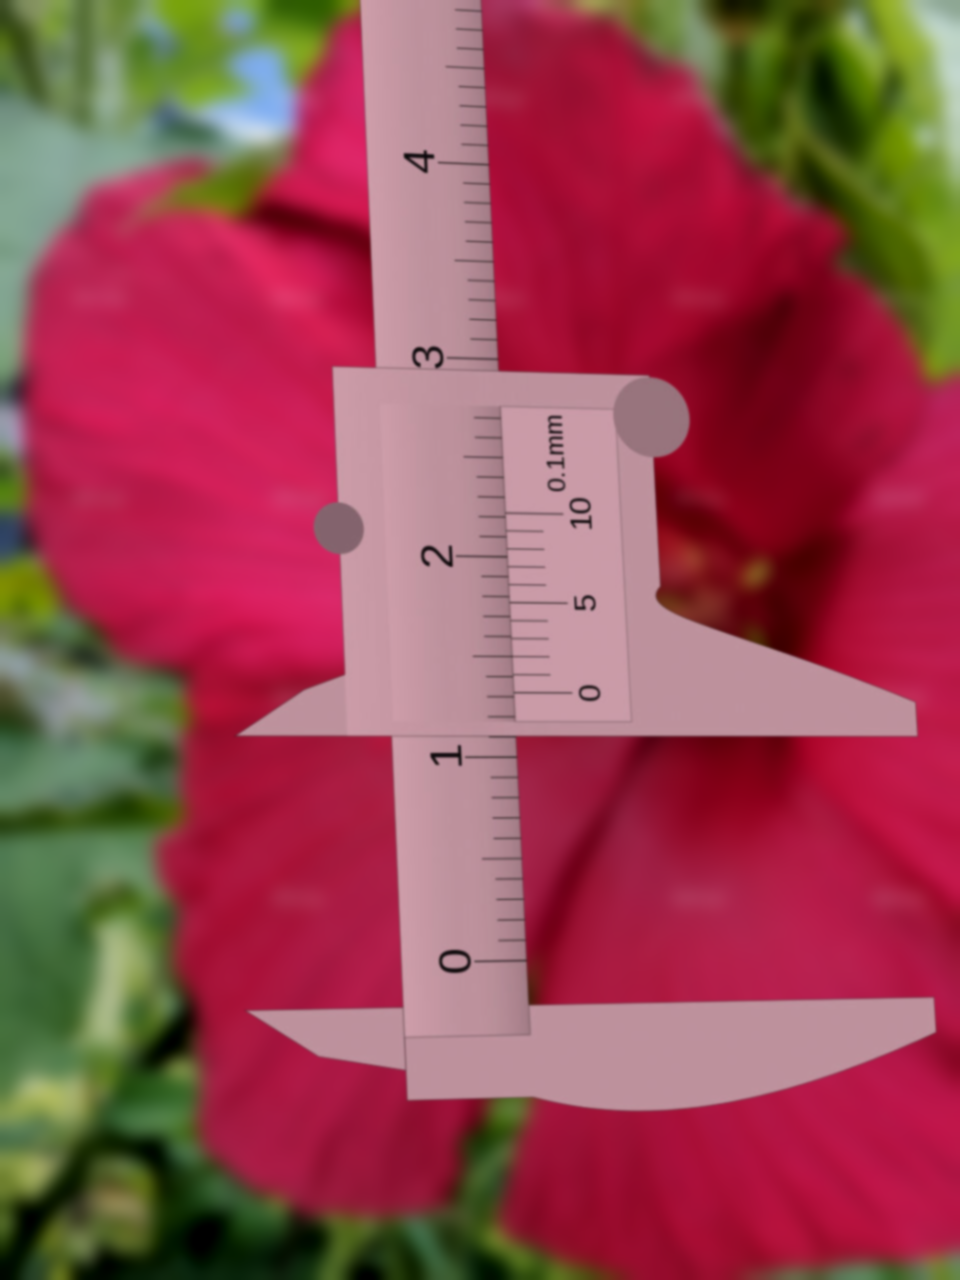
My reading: 13.2,mm
